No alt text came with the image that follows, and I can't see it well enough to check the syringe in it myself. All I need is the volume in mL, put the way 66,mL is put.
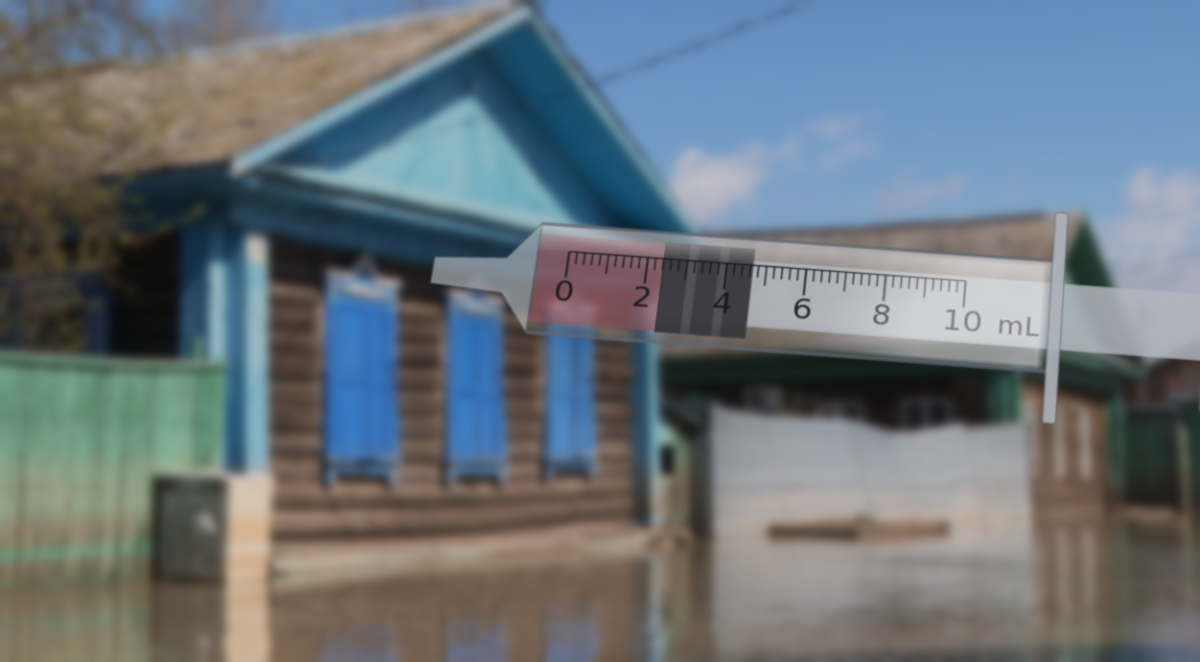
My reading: 2.4,mL
